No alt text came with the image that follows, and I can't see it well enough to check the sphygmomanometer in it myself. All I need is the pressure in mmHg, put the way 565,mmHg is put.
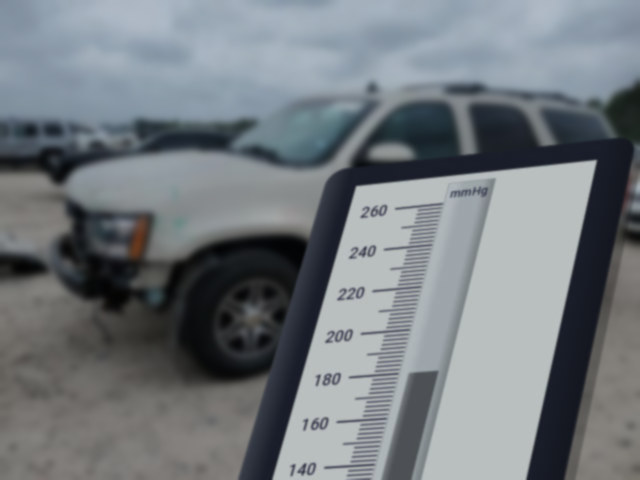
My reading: 180,mmHg
